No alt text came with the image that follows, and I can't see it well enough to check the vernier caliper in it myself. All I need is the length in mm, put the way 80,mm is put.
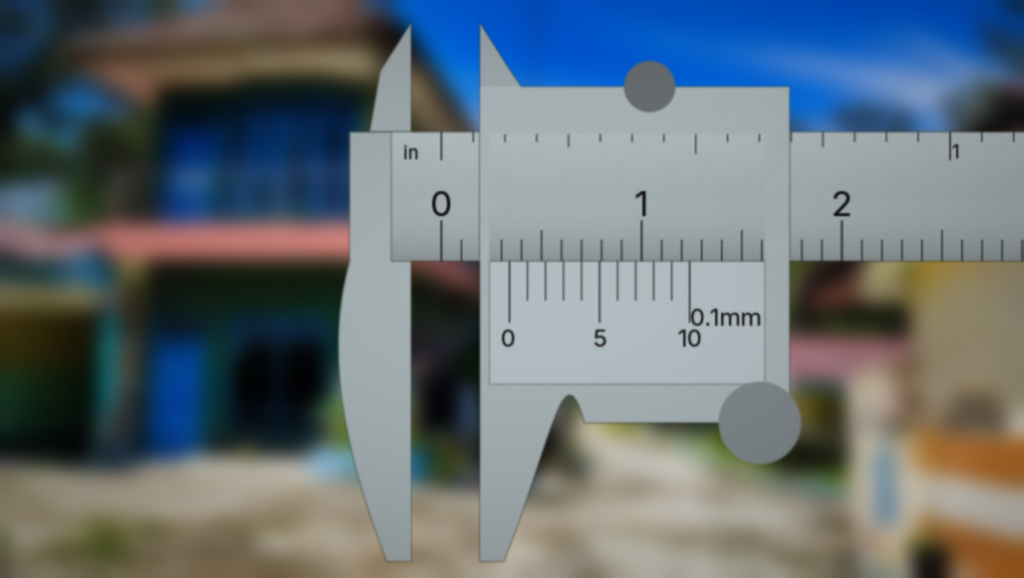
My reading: 3.4,mm
